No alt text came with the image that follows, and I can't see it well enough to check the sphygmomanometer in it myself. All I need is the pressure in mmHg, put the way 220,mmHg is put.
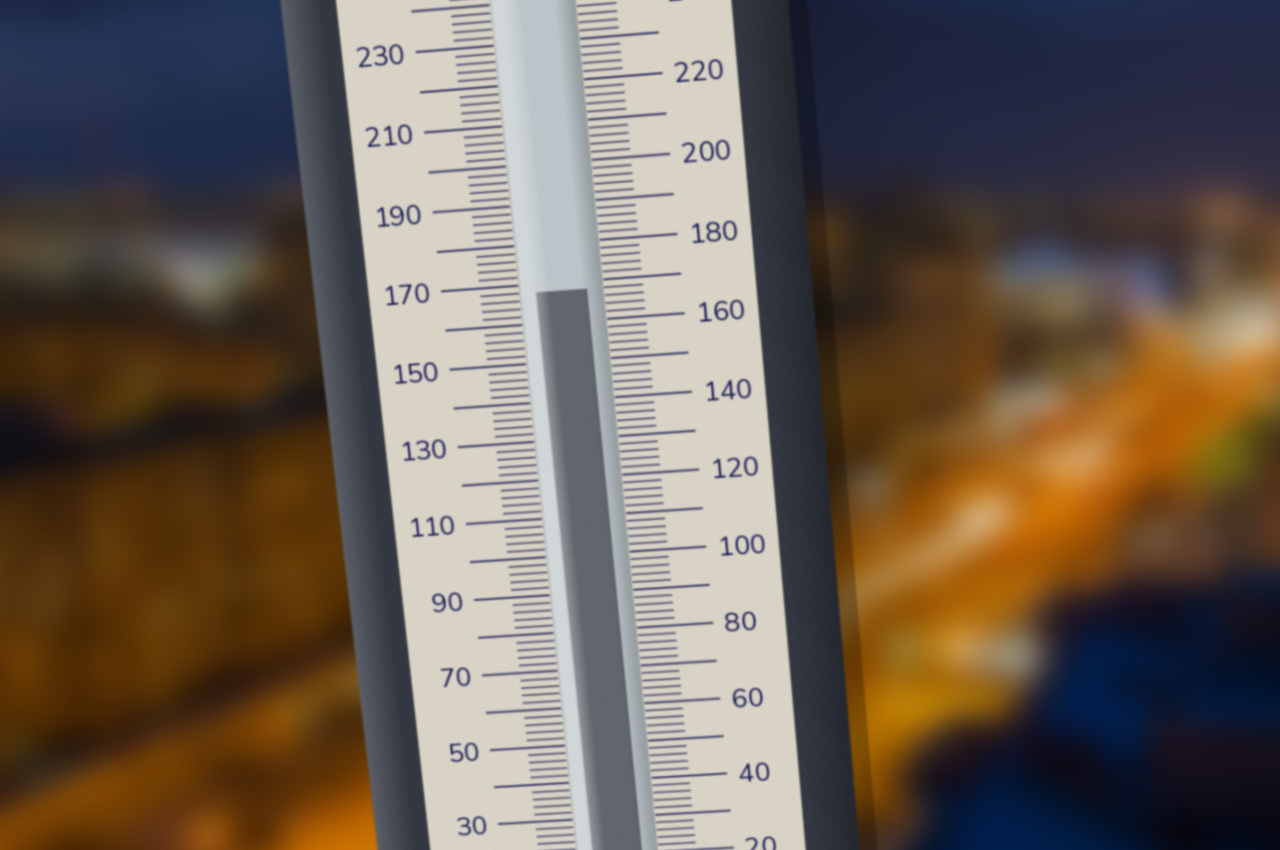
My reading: 168,mmHg
